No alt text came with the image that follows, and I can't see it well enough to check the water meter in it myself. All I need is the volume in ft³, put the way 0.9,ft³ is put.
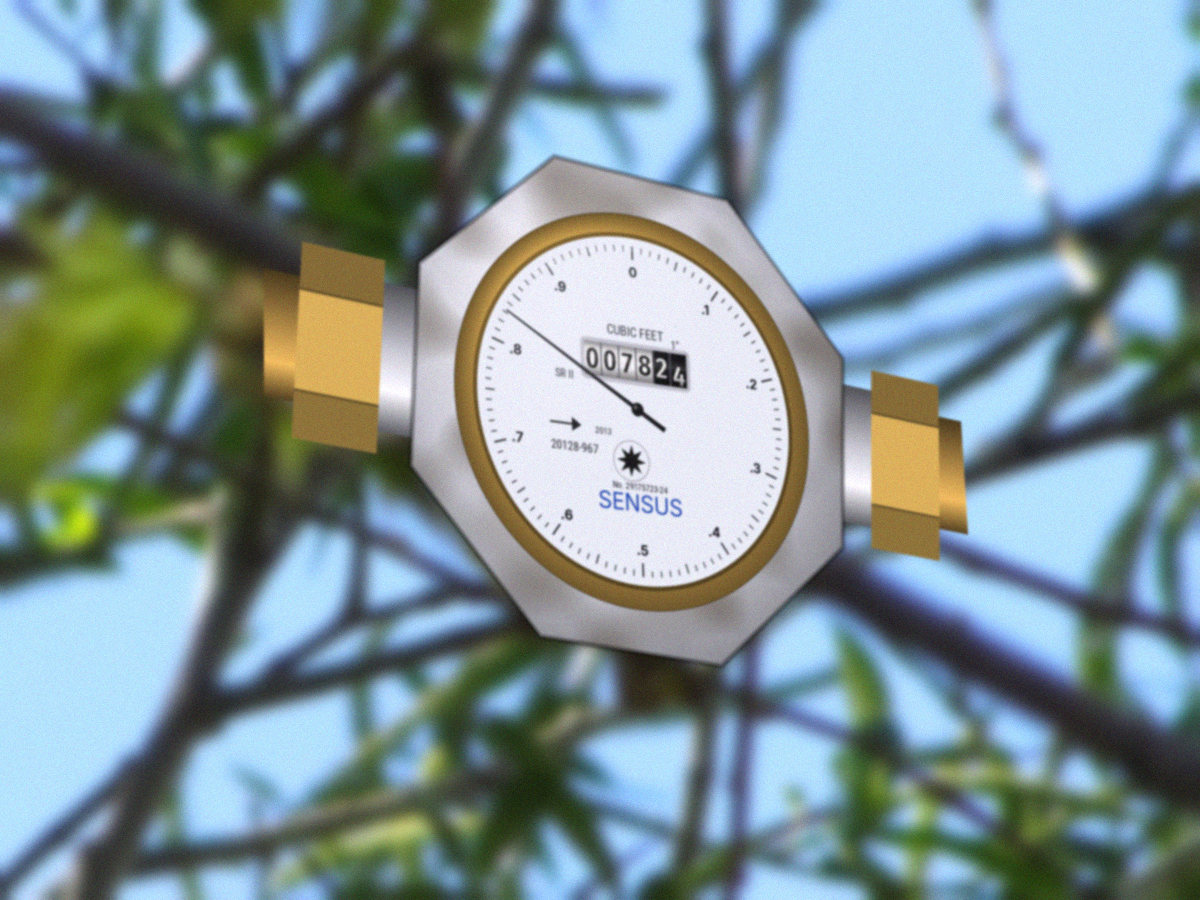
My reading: 7823.83,ft³
